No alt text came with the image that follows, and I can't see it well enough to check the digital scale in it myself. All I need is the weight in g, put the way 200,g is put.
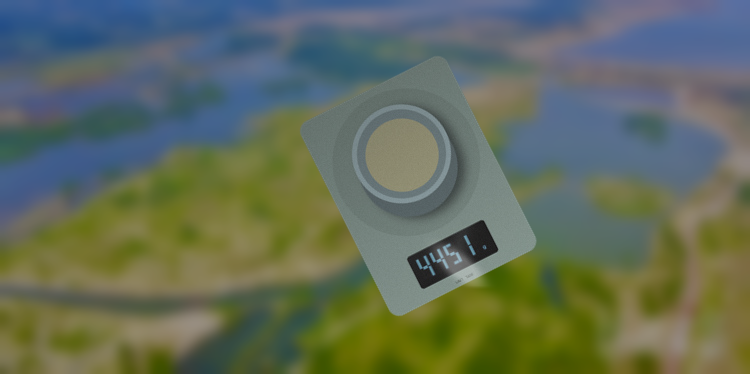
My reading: 4451,g
